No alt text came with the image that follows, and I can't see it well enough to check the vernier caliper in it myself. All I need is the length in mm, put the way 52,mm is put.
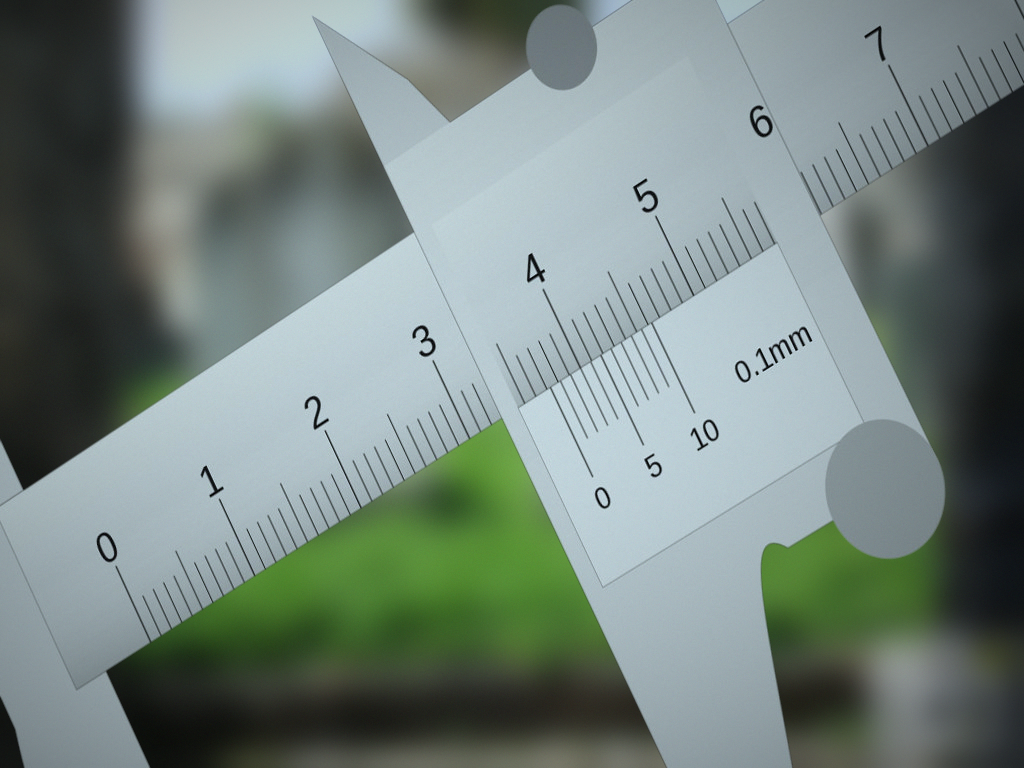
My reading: 37.3,mm
